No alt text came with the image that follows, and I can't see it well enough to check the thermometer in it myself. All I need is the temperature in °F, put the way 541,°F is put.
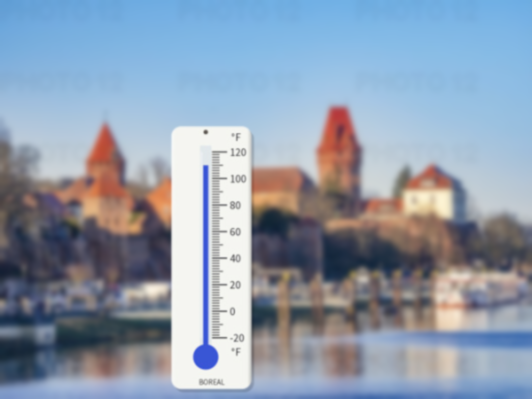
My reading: 110,°F
